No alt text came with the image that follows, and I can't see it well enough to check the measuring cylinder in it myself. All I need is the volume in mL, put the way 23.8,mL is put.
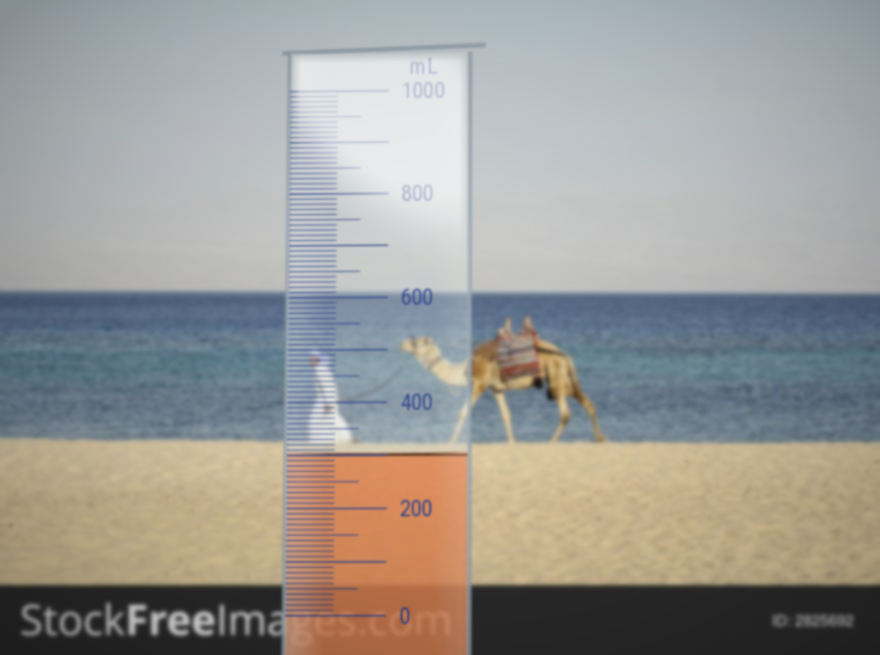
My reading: 300,mL
